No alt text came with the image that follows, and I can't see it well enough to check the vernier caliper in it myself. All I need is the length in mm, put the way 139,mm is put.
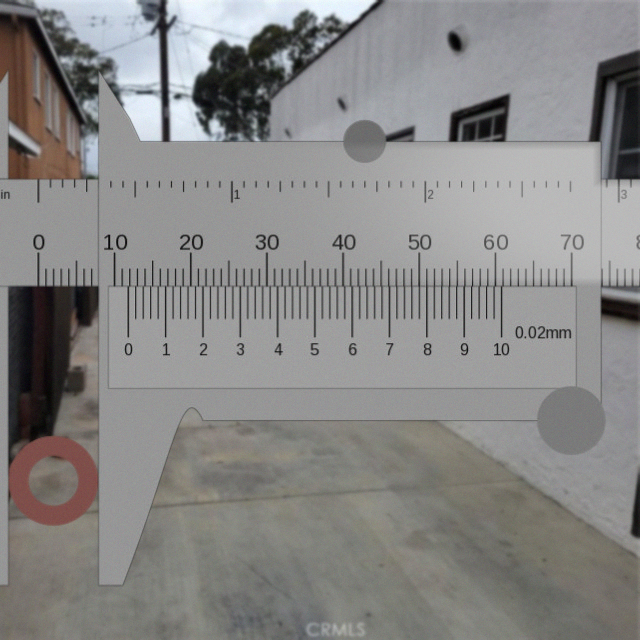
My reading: 11.8,mm
